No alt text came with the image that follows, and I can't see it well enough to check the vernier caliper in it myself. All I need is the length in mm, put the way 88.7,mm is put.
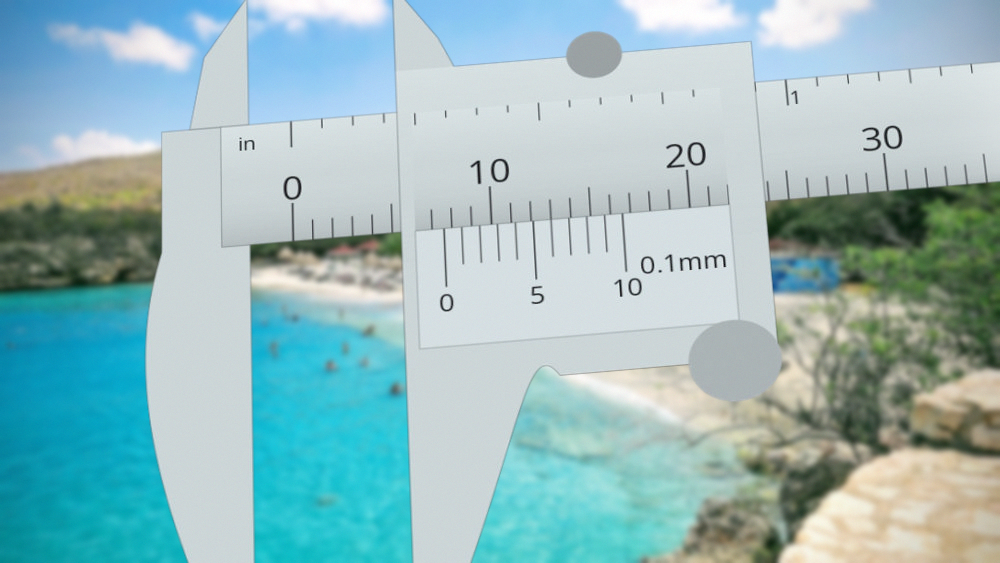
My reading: 7.6,mm
